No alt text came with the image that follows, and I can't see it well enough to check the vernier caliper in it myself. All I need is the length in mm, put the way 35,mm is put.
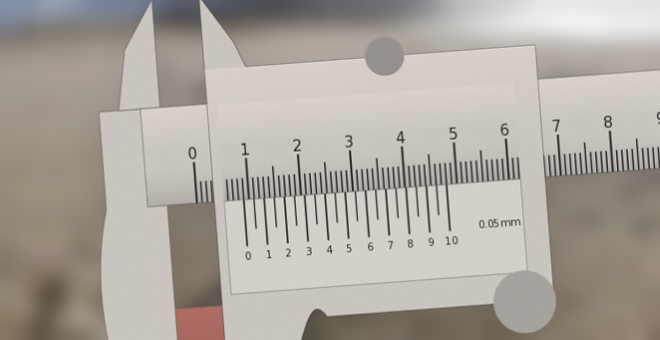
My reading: 9.0,mm
